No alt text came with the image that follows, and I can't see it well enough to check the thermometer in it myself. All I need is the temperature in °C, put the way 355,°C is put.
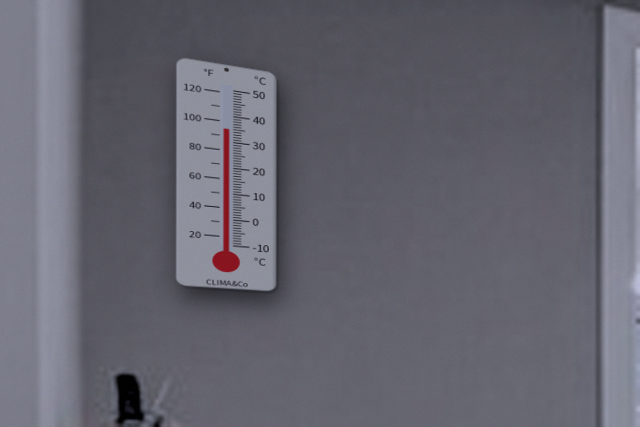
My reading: 35,°C
